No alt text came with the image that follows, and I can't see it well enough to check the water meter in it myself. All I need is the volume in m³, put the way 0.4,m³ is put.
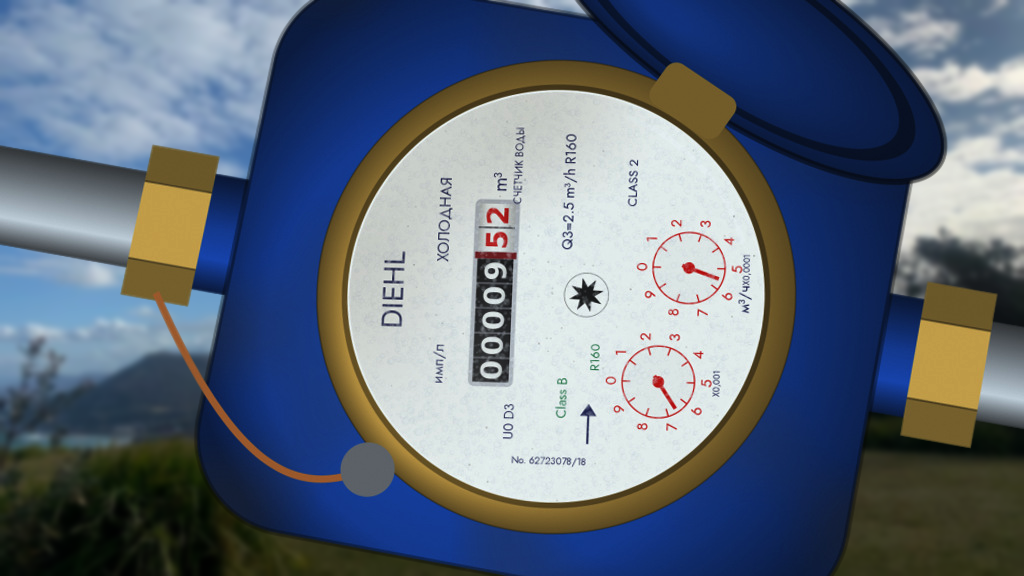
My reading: 9.5265,m³
